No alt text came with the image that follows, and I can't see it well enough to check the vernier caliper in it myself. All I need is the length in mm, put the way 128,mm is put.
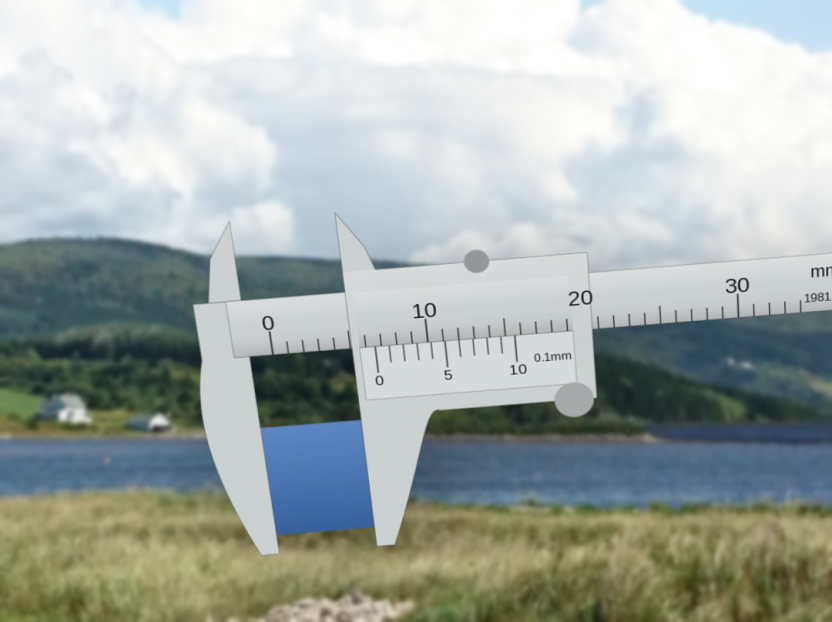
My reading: 6.6,mm
